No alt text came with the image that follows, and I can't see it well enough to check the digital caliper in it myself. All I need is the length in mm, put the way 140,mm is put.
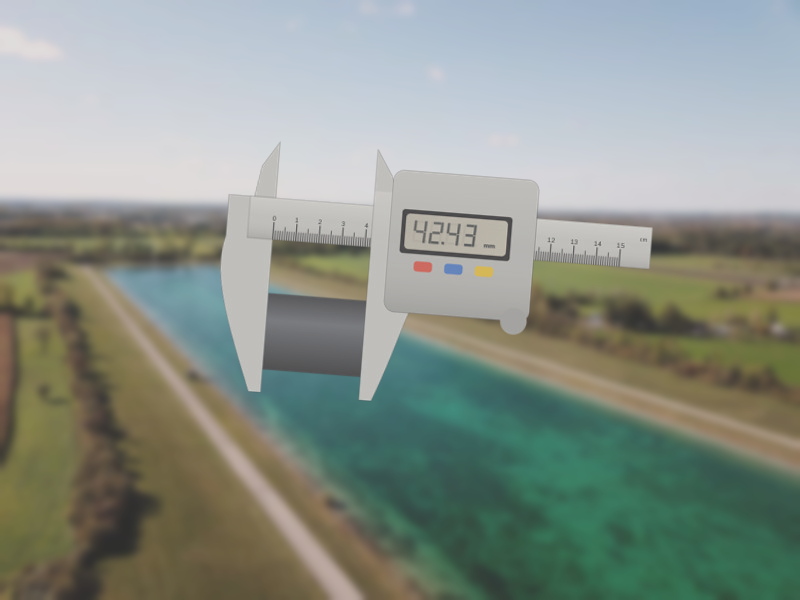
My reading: 42.43,mm
